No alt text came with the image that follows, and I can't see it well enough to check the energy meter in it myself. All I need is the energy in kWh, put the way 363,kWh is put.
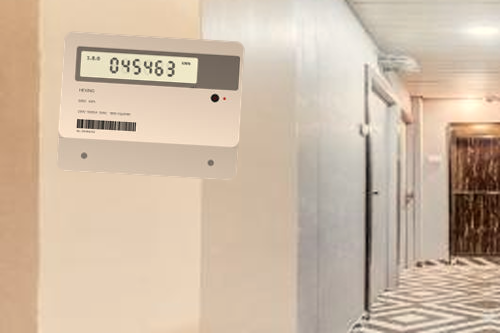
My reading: 45463,kWh
